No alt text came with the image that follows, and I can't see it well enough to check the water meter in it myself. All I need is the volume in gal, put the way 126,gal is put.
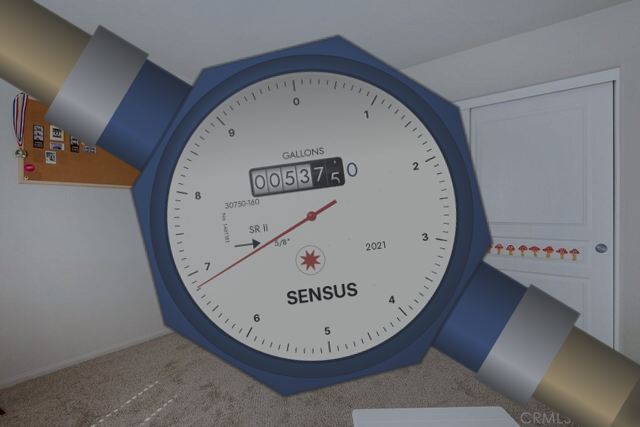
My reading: 53746.8,gal
